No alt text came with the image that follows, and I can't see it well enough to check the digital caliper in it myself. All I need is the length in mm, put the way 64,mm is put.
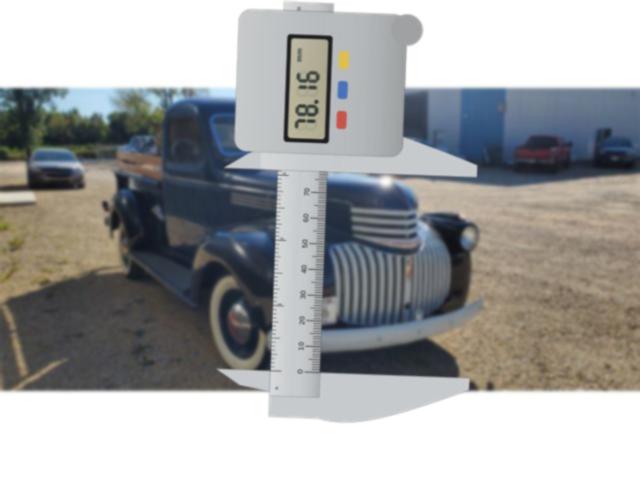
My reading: 78.16,mm
